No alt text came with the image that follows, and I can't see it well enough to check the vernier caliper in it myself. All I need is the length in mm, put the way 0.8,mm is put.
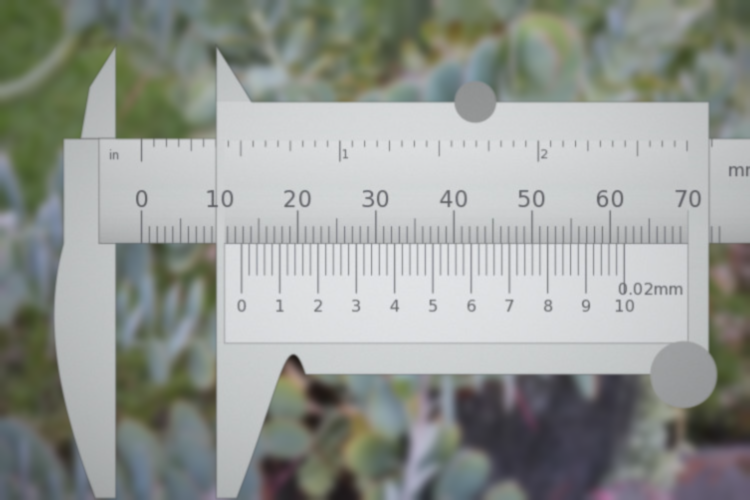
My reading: 12.8,mm
